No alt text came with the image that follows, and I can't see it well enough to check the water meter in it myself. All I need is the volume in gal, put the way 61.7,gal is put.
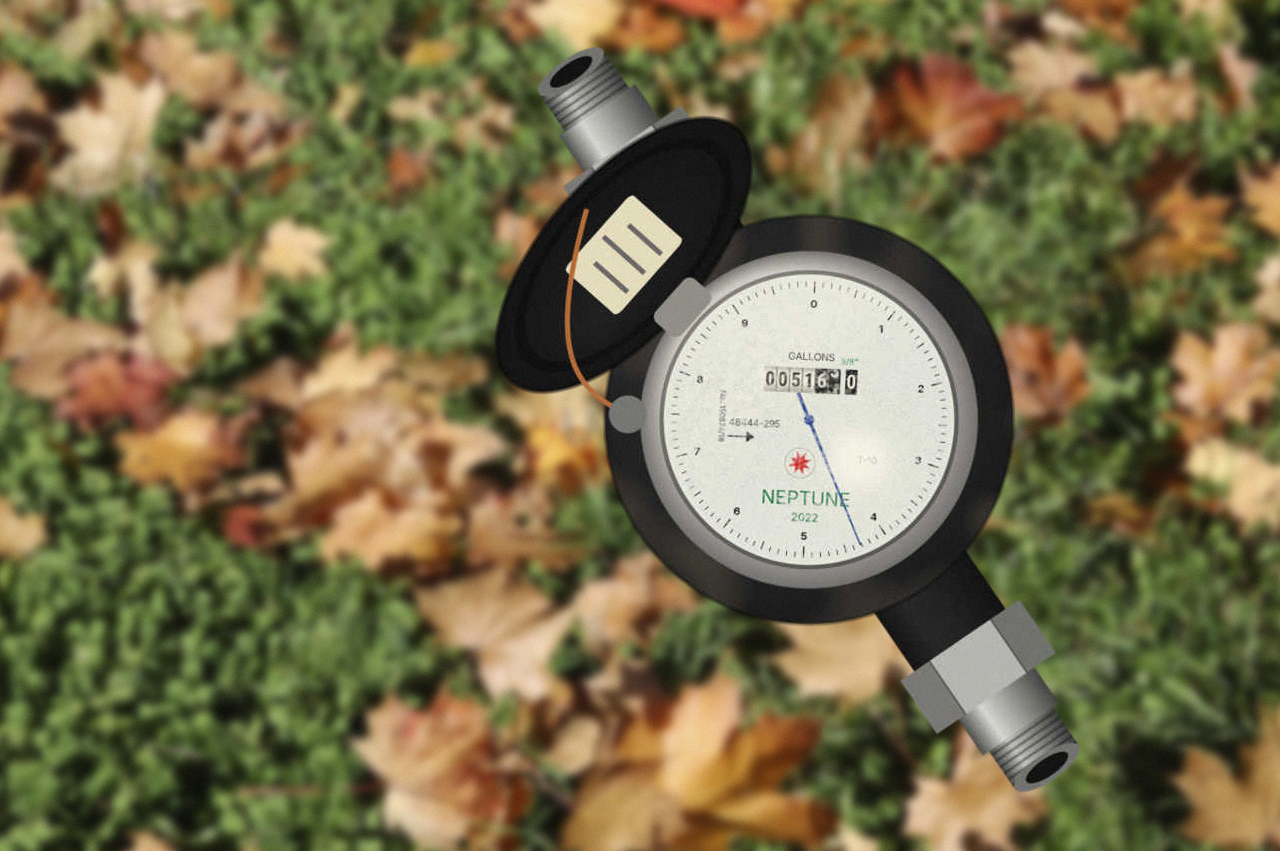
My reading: 51634.3,gal
